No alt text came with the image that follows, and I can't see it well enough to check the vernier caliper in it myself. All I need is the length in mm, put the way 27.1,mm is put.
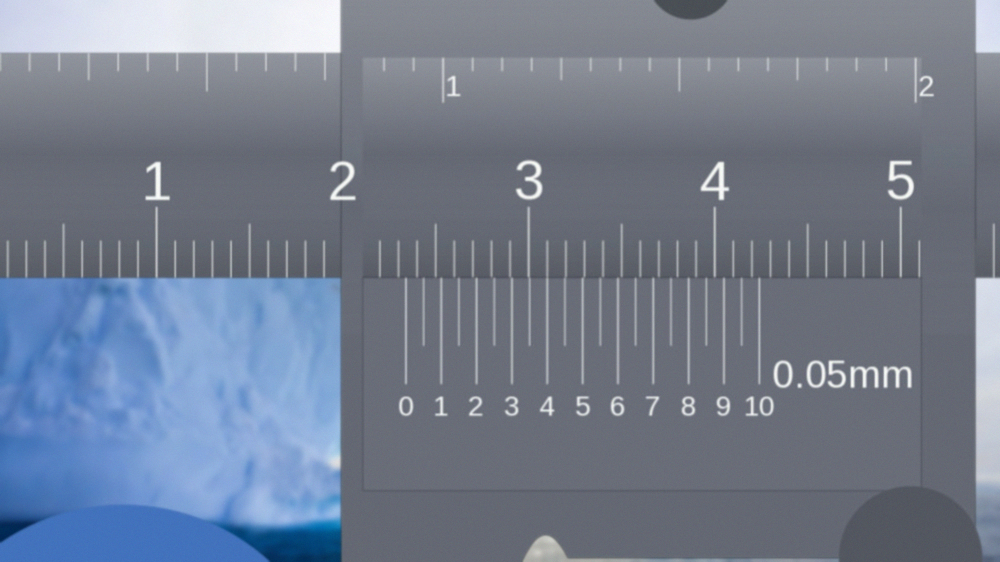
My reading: 23.4,mm
